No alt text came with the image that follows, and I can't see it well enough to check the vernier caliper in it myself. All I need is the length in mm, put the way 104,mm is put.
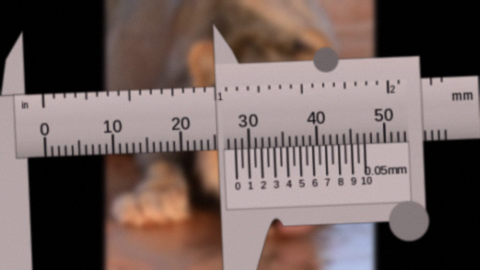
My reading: 28.0,mm
